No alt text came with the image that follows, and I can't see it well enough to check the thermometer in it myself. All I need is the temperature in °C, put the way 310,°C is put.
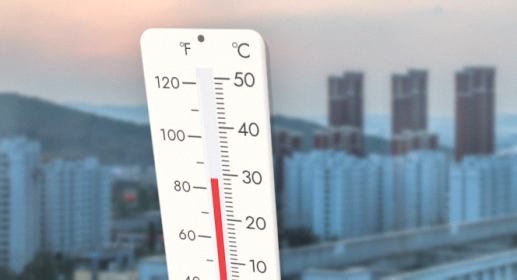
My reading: 29,°C
